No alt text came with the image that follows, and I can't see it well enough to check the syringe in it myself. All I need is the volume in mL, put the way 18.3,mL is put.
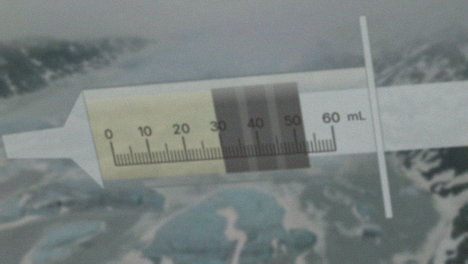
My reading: 30,mL
